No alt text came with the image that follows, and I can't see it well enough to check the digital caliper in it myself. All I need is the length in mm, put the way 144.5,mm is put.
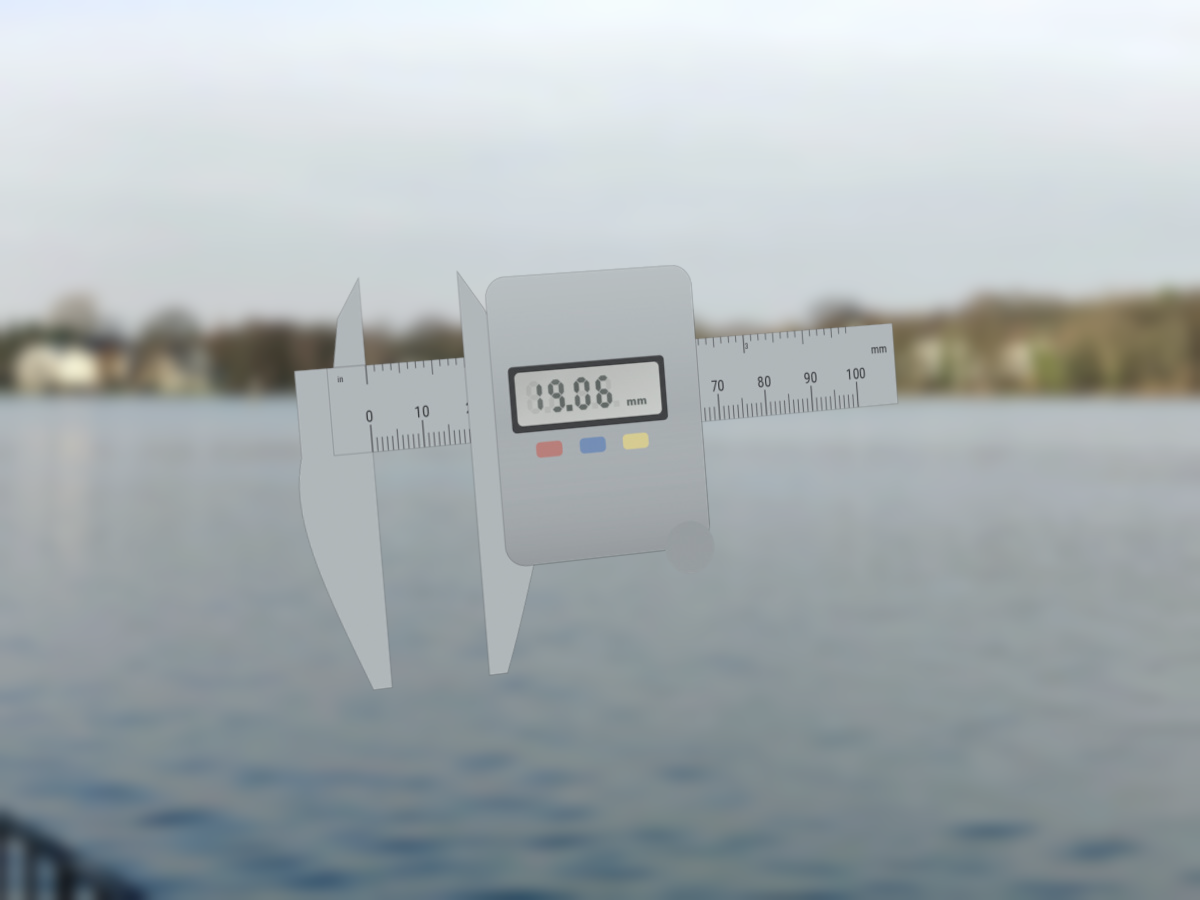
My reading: 19.06,mm
